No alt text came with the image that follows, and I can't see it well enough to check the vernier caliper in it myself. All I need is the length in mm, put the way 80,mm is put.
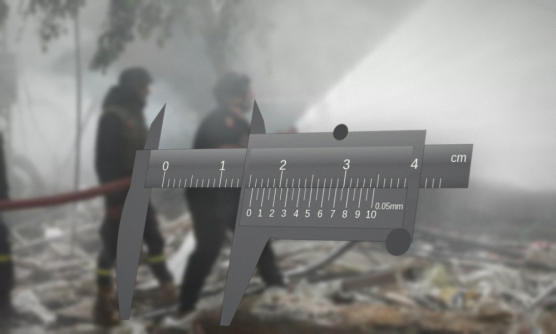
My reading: 15.6,mm
